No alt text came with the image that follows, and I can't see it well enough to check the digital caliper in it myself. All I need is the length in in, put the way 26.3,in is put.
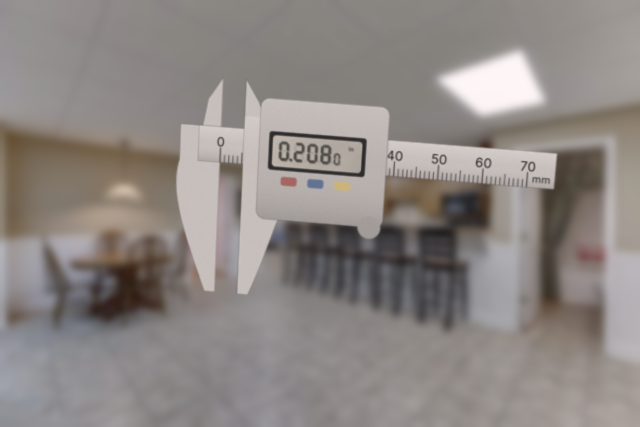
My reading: 0.2080,in
